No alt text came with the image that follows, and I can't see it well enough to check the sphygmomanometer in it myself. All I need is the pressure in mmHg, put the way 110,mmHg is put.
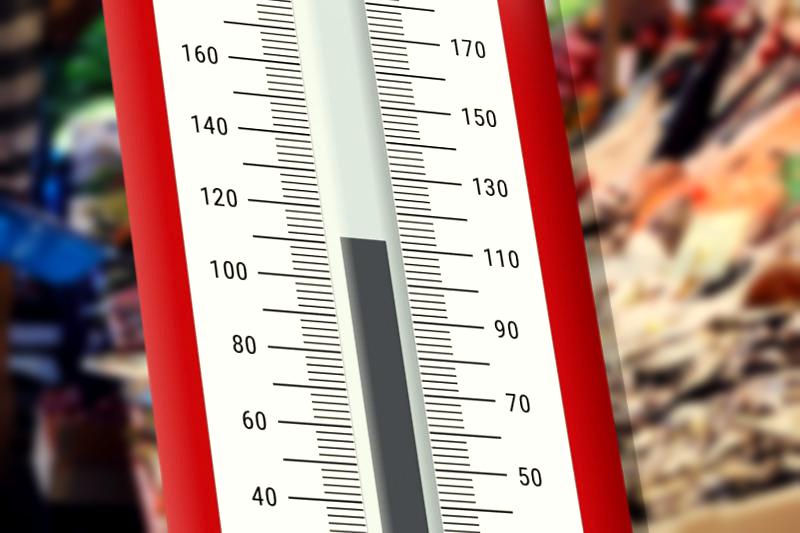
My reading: 112,mmHg
